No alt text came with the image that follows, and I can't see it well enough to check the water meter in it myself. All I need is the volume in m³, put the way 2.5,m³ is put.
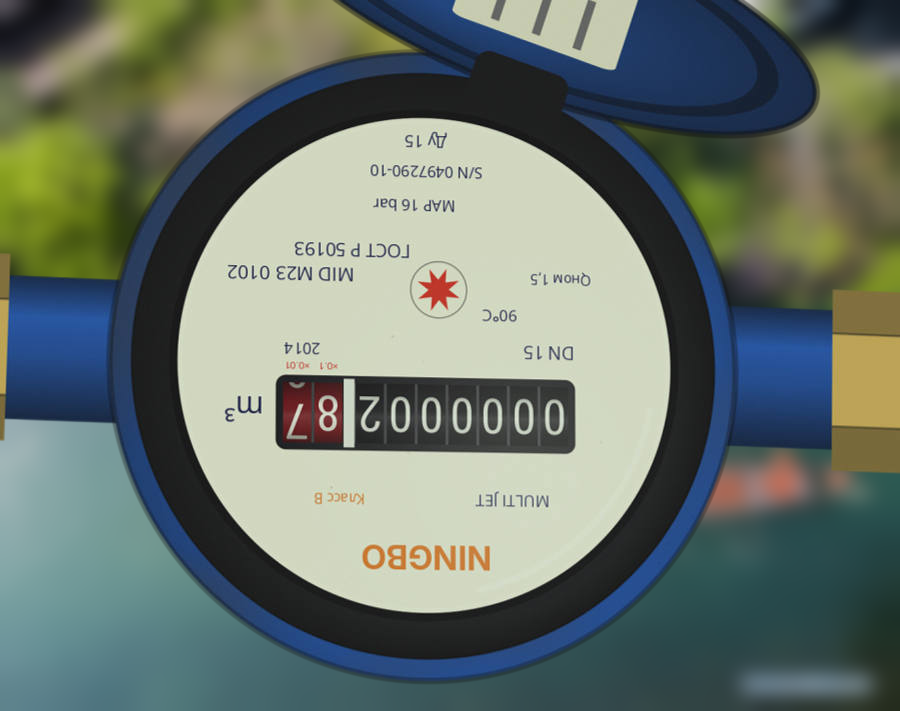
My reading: 2.87,m³
